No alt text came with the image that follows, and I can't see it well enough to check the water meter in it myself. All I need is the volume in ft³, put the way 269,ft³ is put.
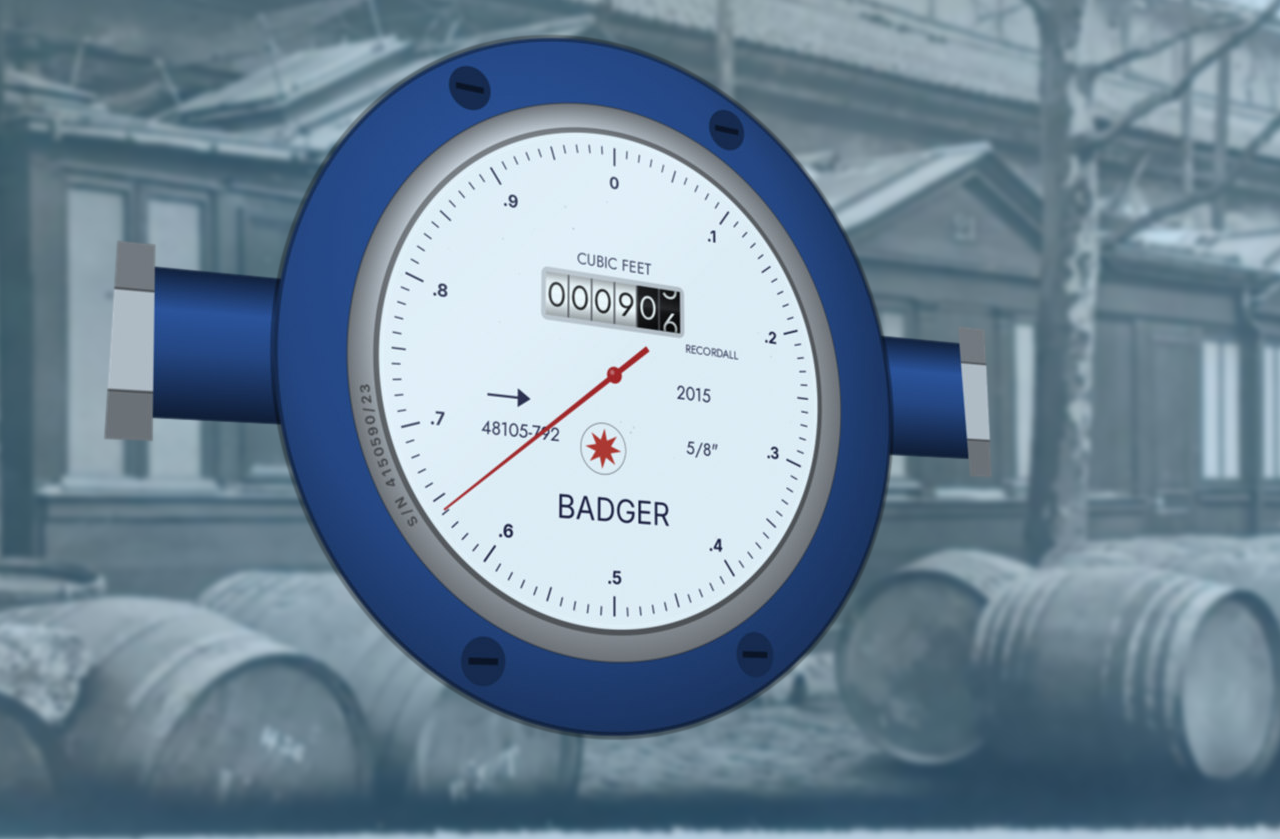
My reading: 905.64,ft³
